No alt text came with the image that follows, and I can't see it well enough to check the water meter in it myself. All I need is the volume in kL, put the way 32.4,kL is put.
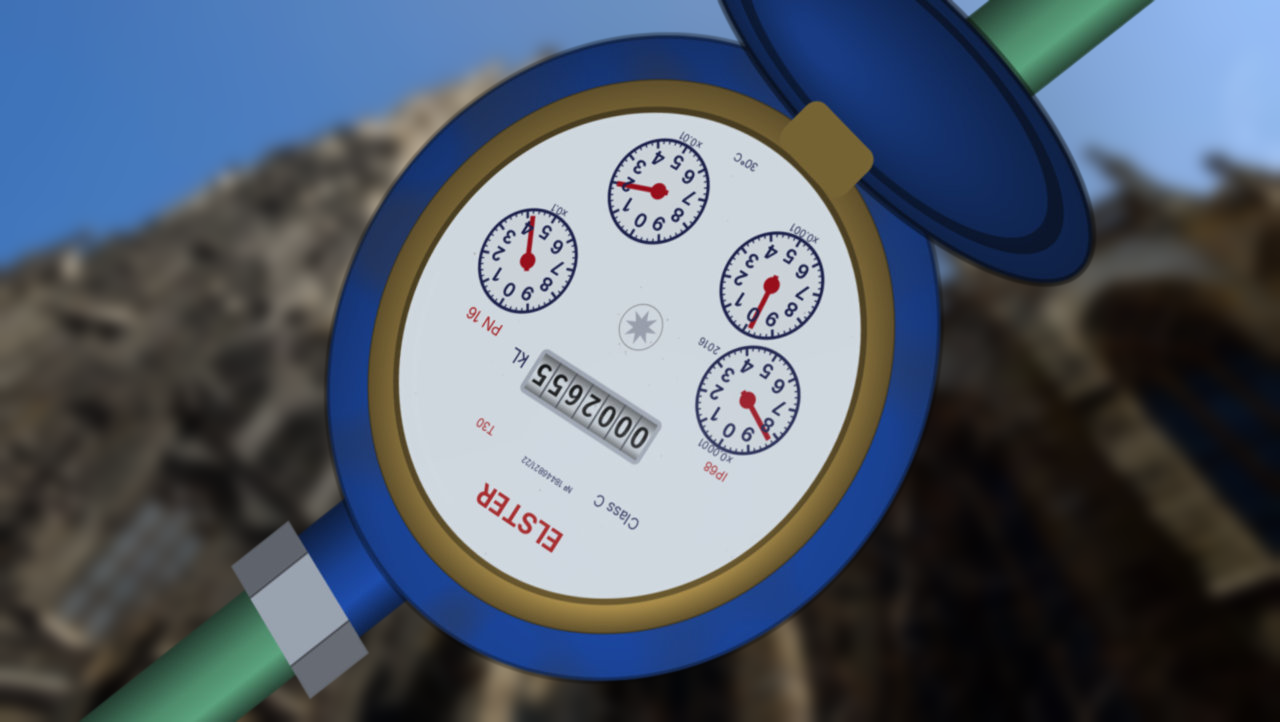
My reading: 2655.4198,kL
